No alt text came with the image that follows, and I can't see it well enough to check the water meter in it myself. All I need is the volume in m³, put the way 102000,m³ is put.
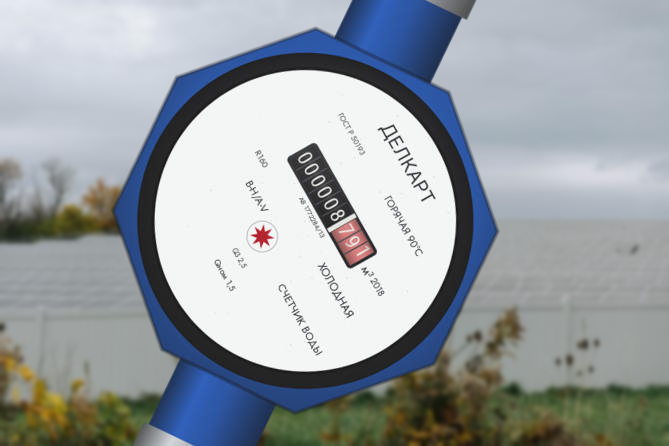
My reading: 8.791,m³
